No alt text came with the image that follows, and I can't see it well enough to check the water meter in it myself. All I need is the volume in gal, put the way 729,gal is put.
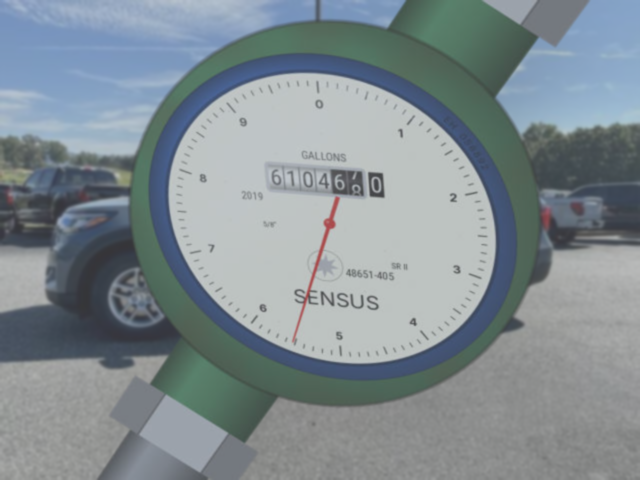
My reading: 6104675.5,gal
